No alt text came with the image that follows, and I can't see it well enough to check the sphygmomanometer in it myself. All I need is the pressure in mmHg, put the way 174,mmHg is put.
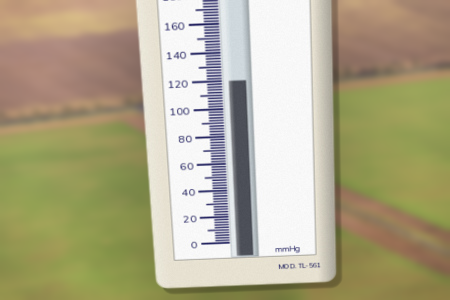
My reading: 120,mmHg
